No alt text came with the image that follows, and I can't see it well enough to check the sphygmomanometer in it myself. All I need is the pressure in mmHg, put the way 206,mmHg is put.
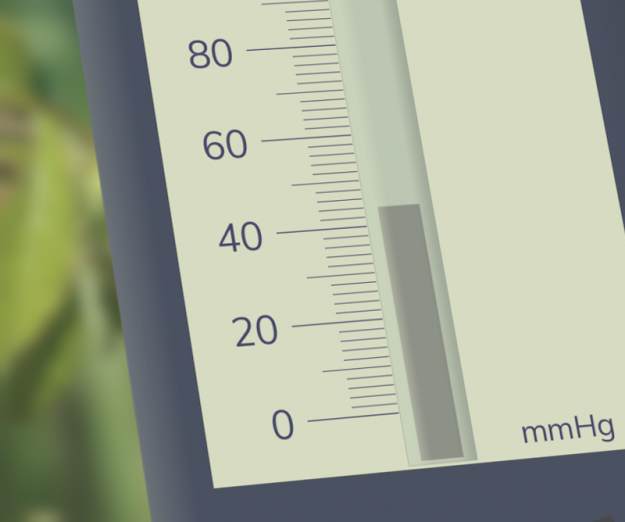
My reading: 44,mmHg
